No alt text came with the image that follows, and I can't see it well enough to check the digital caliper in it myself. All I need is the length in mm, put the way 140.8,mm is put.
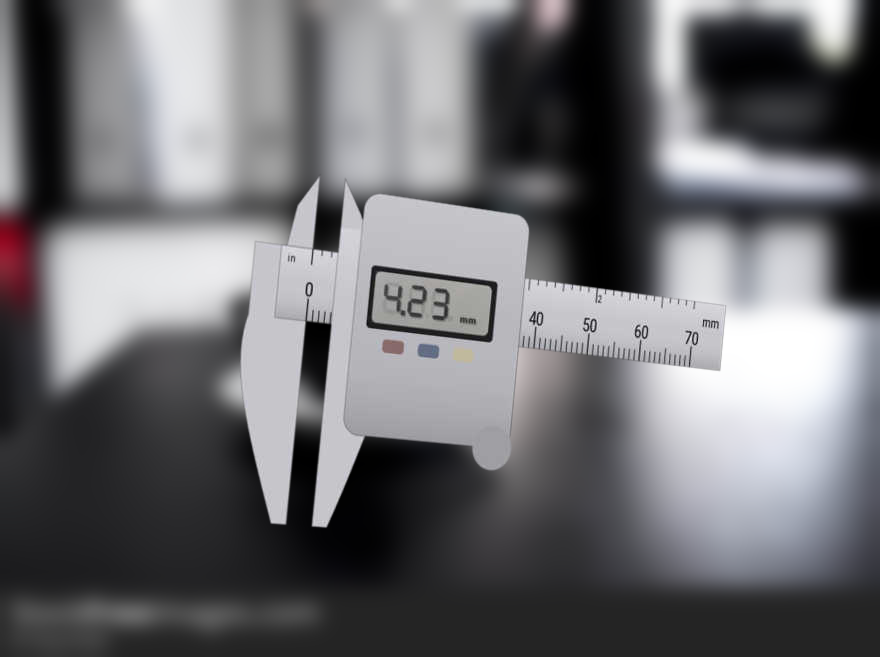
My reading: 4.23,mm
